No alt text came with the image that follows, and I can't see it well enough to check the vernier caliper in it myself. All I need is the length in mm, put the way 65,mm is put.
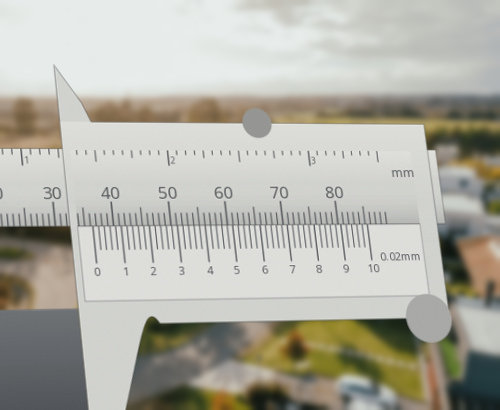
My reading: 36.4,mm
